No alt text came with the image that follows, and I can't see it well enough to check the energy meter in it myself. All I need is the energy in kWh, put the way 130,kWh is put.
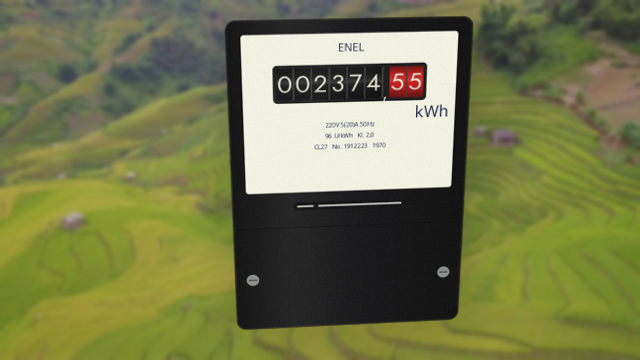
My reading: 2374.55,kWh
